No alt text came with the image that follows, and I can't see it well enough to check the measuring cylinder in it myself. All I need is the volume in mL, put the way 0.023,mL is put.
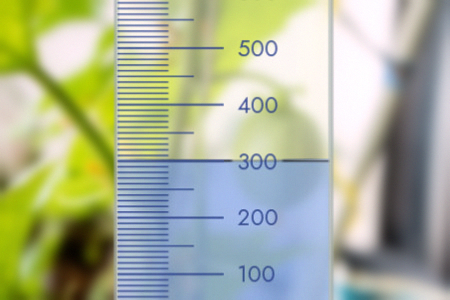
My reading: 300,mL
